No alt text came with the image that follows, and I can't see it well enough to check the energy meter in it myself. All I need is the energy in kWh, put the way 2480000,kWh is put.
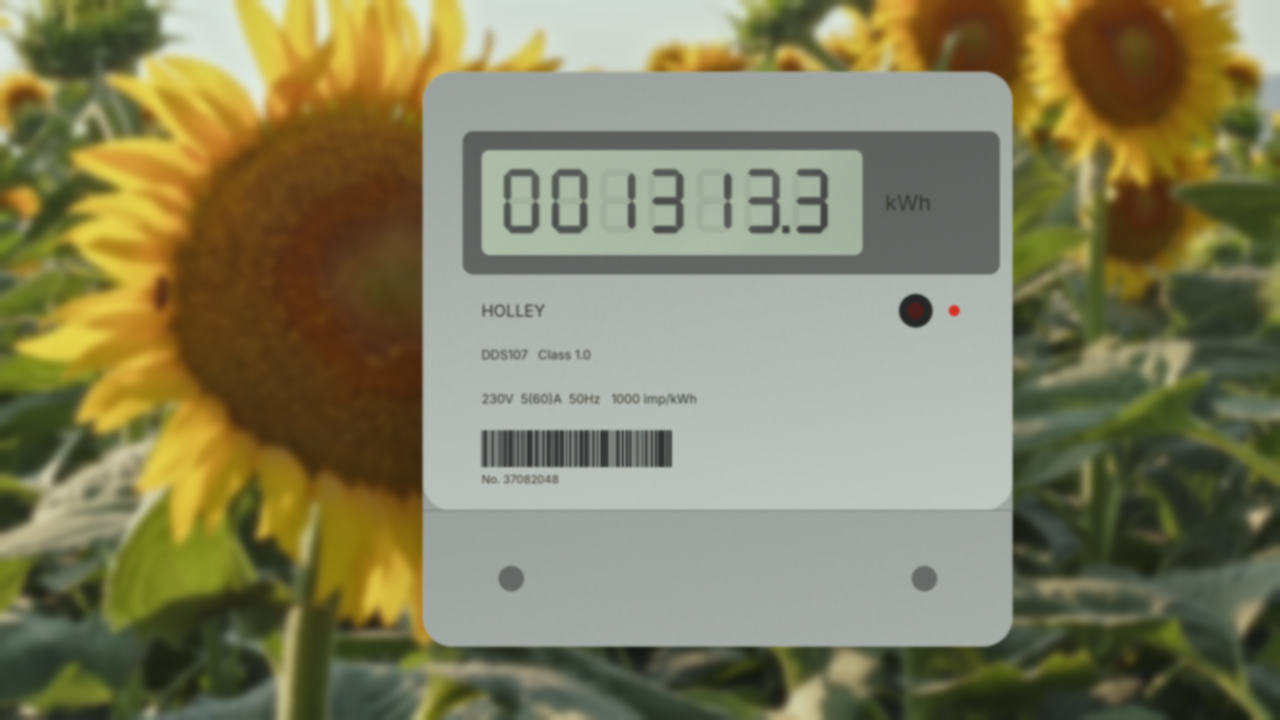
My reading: 1313.3,kWh
